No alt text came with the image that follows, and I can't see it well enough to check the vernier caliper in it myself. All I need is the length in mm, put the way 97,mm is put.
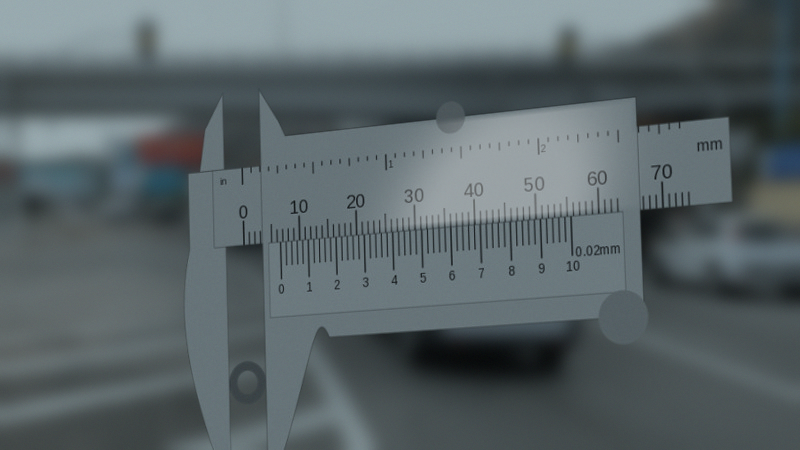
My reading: 6.6,mm
